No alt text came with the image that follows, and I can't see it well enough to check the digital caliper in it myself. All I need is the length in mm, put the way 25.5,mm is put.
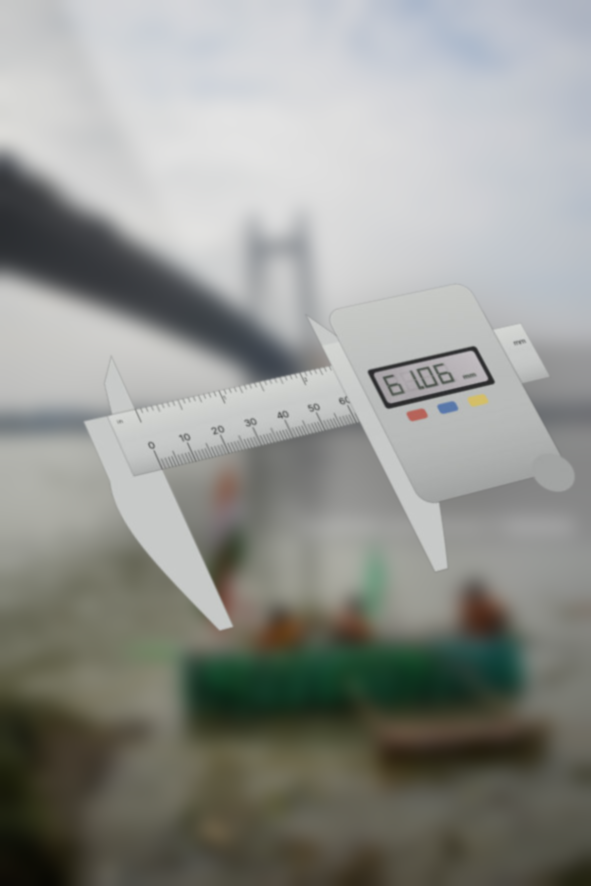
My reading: 61.06,mm
